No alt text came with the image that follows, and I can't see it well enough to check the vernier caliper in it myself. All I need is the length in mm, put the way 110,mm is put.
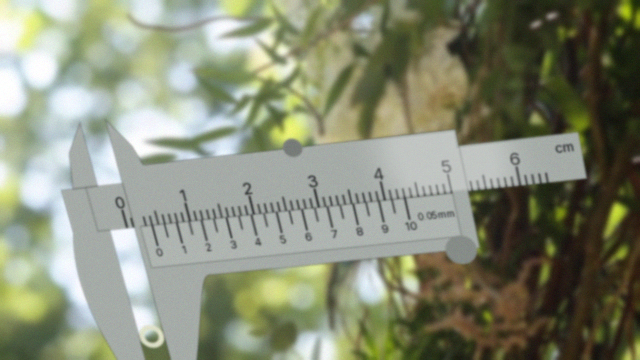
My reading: 4.0,mm
